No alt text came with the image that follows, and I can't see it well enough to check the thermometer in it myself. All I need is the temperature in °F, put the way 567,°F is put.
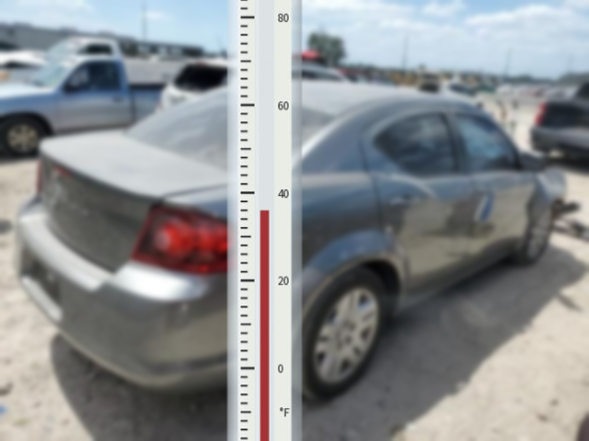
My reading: 36,°F
